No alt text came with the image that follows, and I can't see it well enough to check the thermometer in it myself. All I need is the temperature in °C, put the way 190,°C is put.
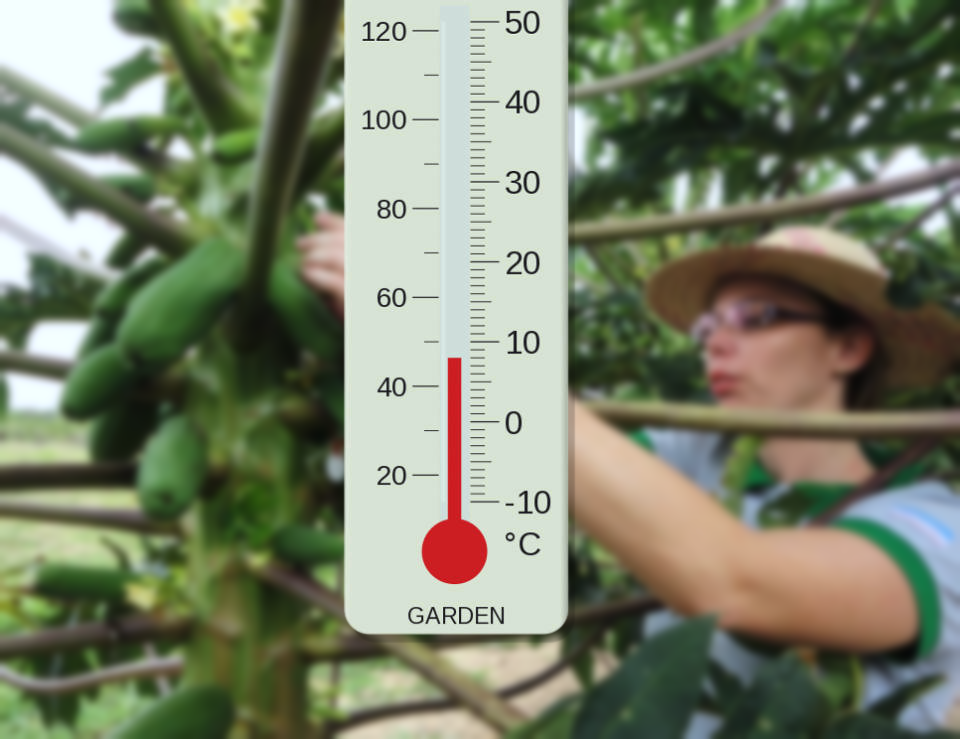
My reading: 8,°C
